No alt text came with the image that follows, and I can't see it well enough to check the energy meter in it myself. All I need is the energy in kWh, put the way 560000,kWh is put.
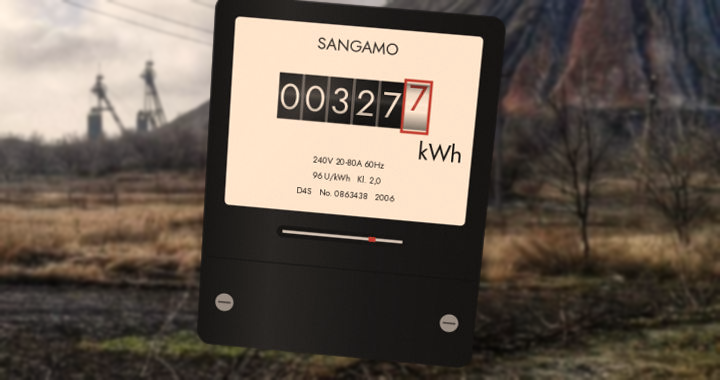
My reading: 327.7,kWh
